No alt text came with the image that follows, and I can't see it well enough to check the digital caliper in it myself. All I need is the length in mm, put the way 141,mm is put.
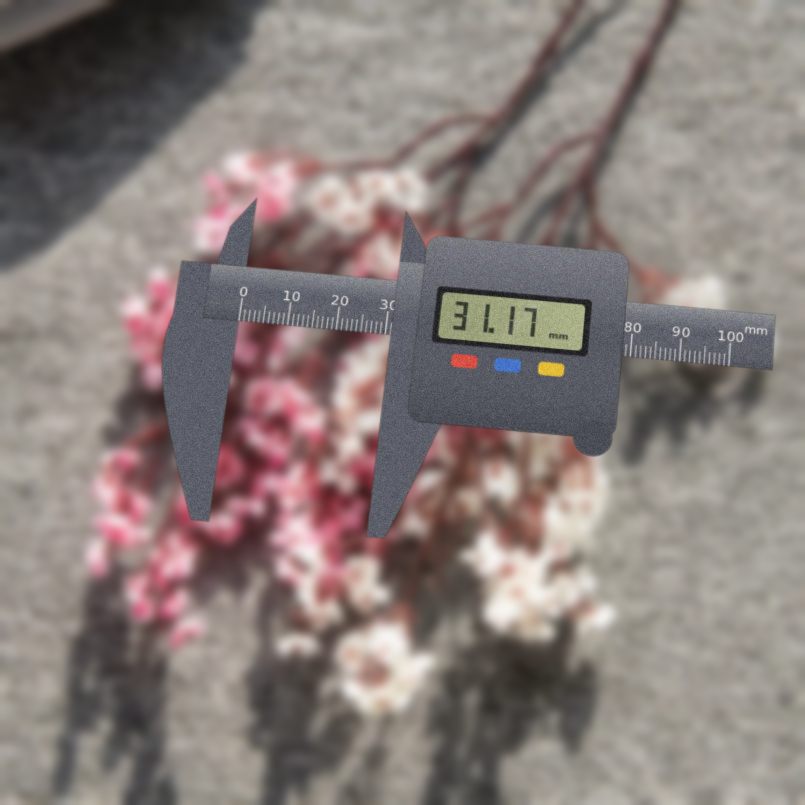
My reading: 31.17,mm
